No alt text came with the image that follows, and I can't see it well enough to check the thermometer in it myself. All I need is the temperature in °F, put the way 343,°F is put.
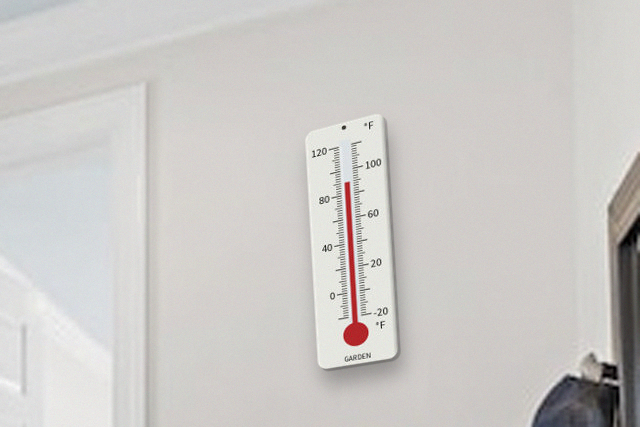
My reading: 90,°F
